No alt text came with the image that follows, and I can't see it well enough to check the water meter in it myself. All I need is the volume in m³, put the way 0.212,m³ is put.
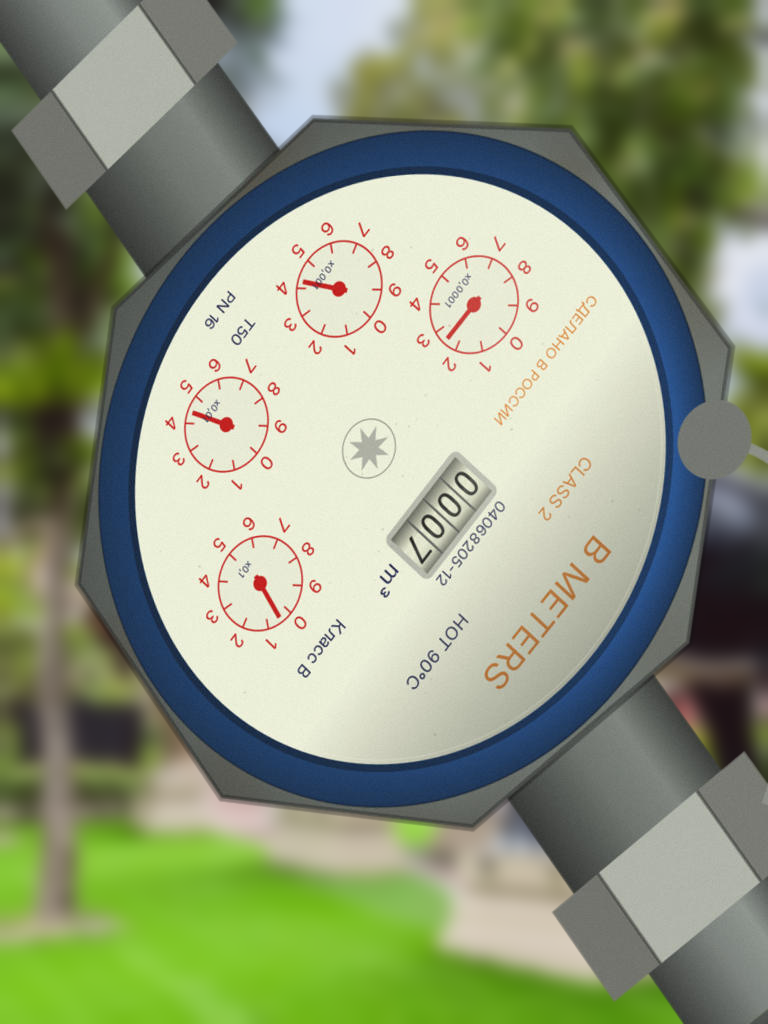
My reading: 7.0442,m³
